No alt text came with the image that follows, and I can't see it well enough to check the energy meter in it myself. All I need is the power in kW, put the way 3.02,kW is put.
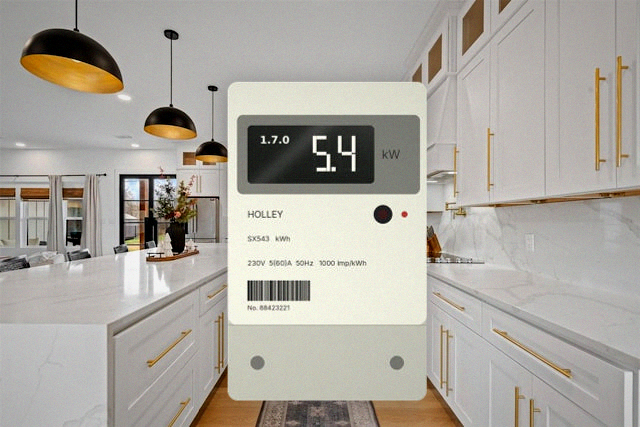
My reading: 5.4,kW
